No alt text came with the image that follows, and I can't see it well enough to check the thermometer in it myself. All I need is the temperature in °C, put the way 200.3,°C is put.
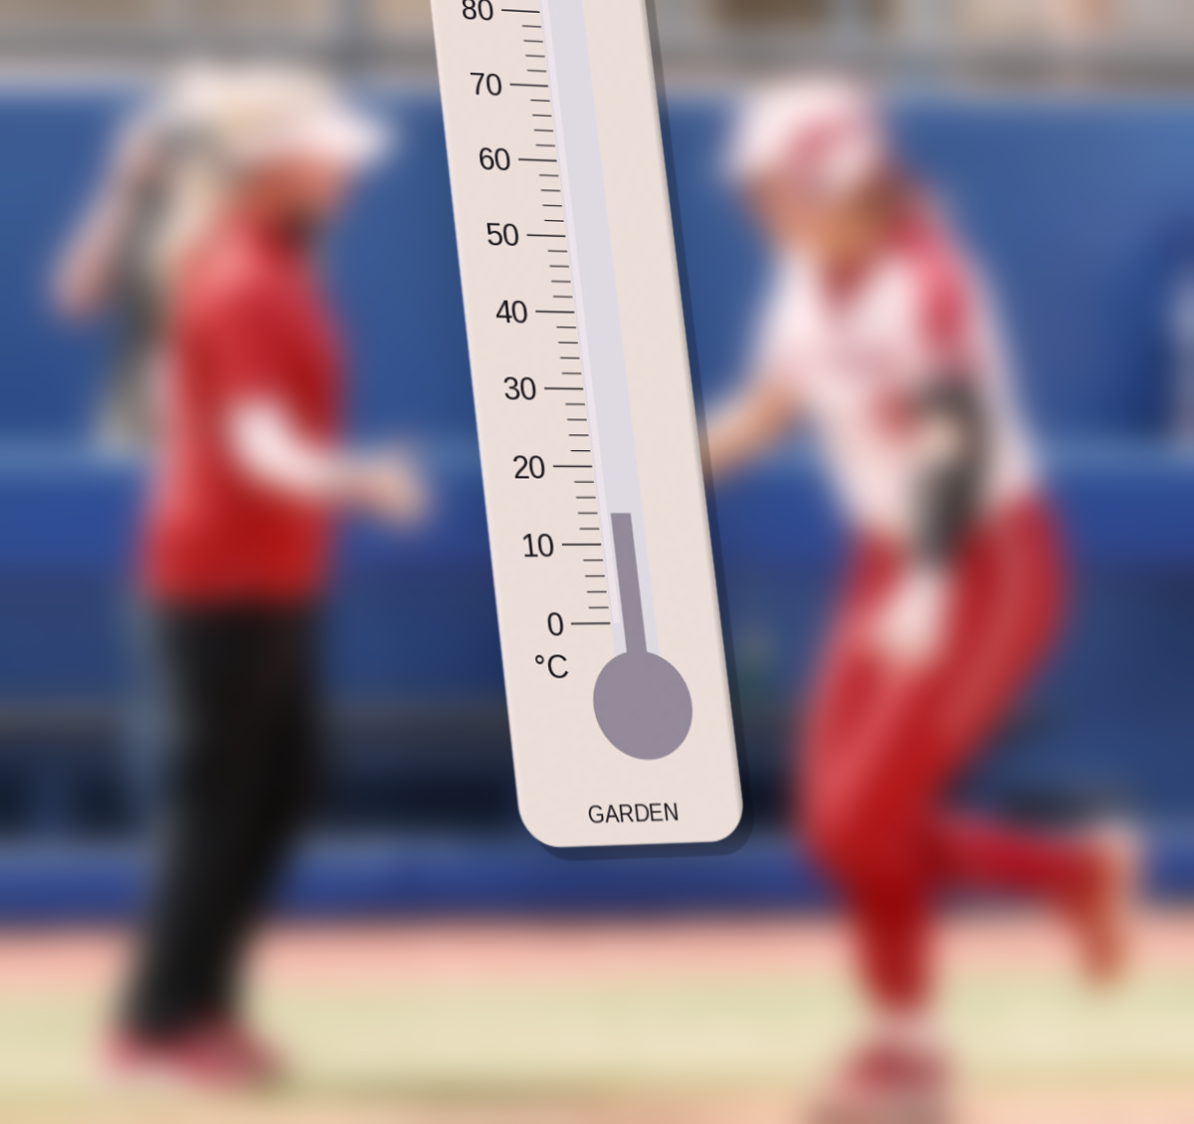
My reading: 14,°C
